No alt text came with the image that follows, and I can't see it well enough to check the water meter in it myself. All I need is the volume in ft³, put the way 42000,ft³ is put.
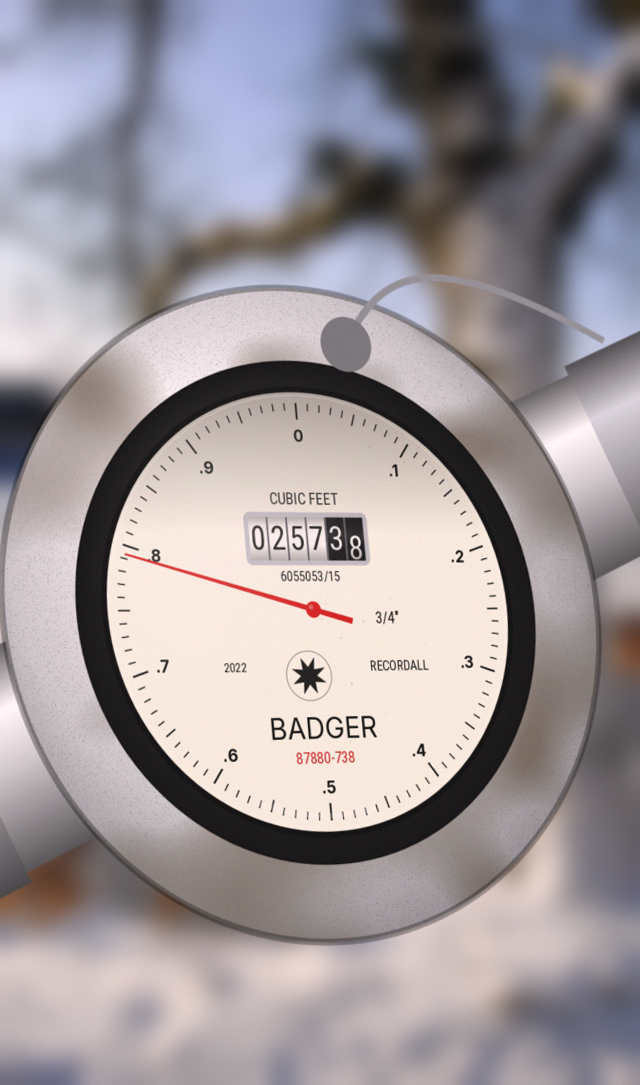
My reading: 25737.79,ft³
